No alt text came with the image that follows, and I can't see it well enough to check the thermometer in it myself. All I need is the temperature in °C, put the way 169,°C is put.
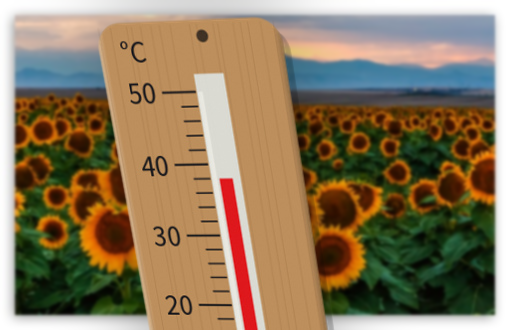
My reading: 38,°C
